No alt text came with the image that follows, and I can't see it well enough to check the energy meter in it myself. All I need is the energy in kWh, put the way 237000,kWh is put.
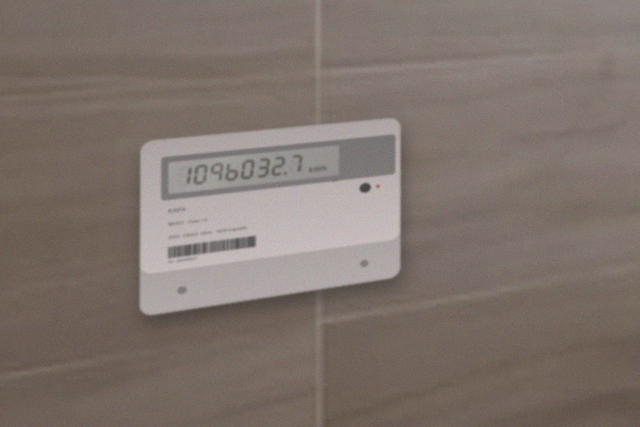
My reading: 1096032.7,kWh
